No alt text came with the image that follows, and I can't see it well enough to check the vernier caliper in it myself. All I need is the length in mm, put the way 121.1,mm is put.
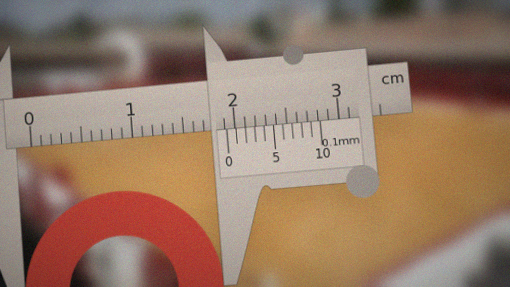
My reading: 19.2,mm
